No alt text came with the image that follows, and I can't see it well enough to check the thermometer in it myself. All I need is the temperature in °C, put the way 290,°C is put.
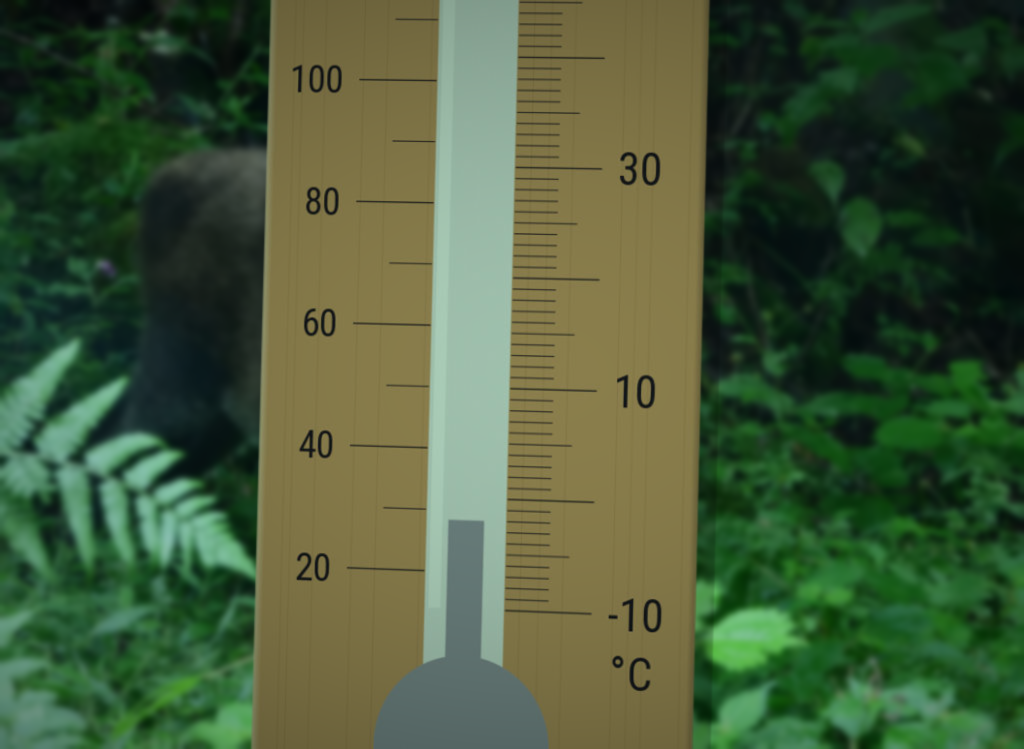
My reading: -2,°C
